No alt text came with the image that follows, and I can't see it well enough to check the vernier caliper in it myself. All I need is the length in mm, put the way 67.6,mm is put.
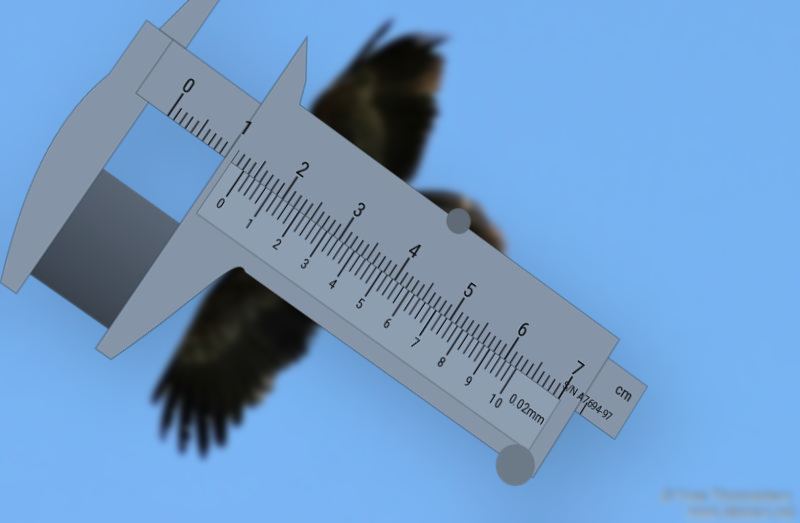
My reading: 13.2,mm
